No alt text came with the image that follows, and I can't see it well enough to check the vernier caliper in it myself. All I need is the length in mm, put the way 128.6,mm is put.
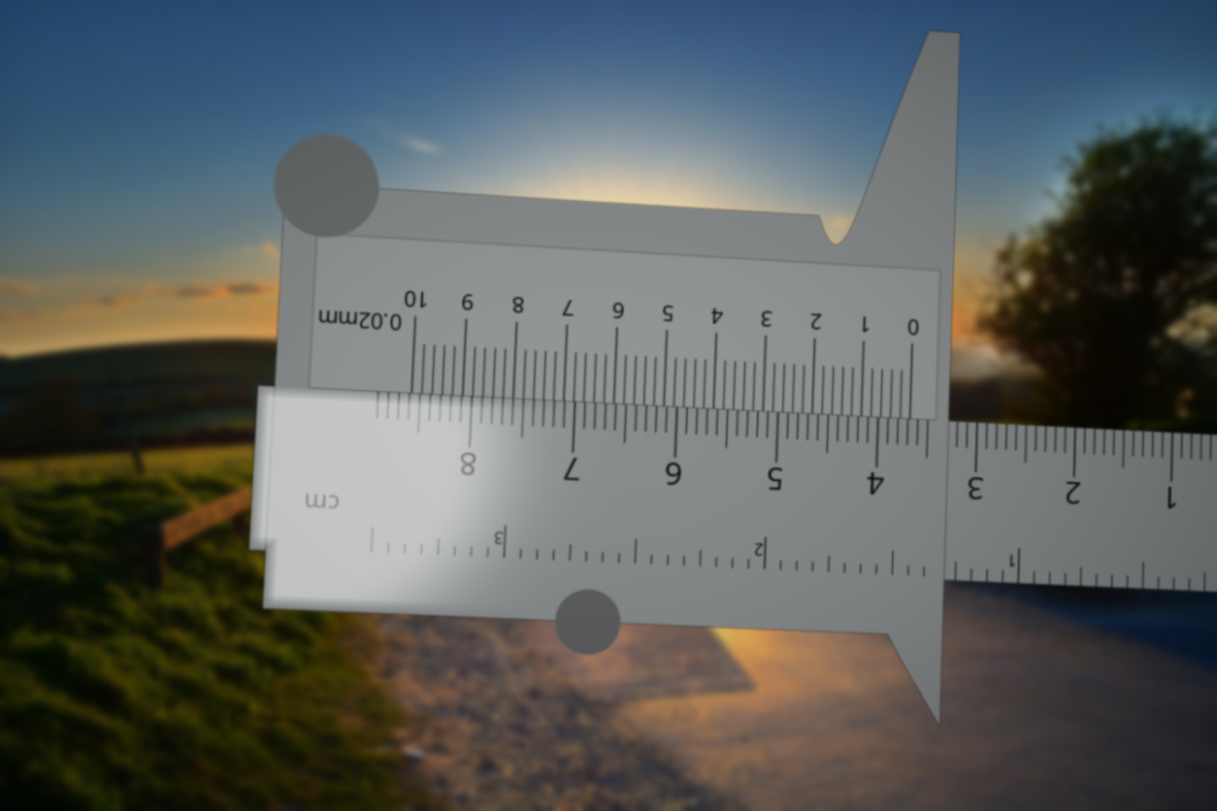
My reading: 36.8,mm
